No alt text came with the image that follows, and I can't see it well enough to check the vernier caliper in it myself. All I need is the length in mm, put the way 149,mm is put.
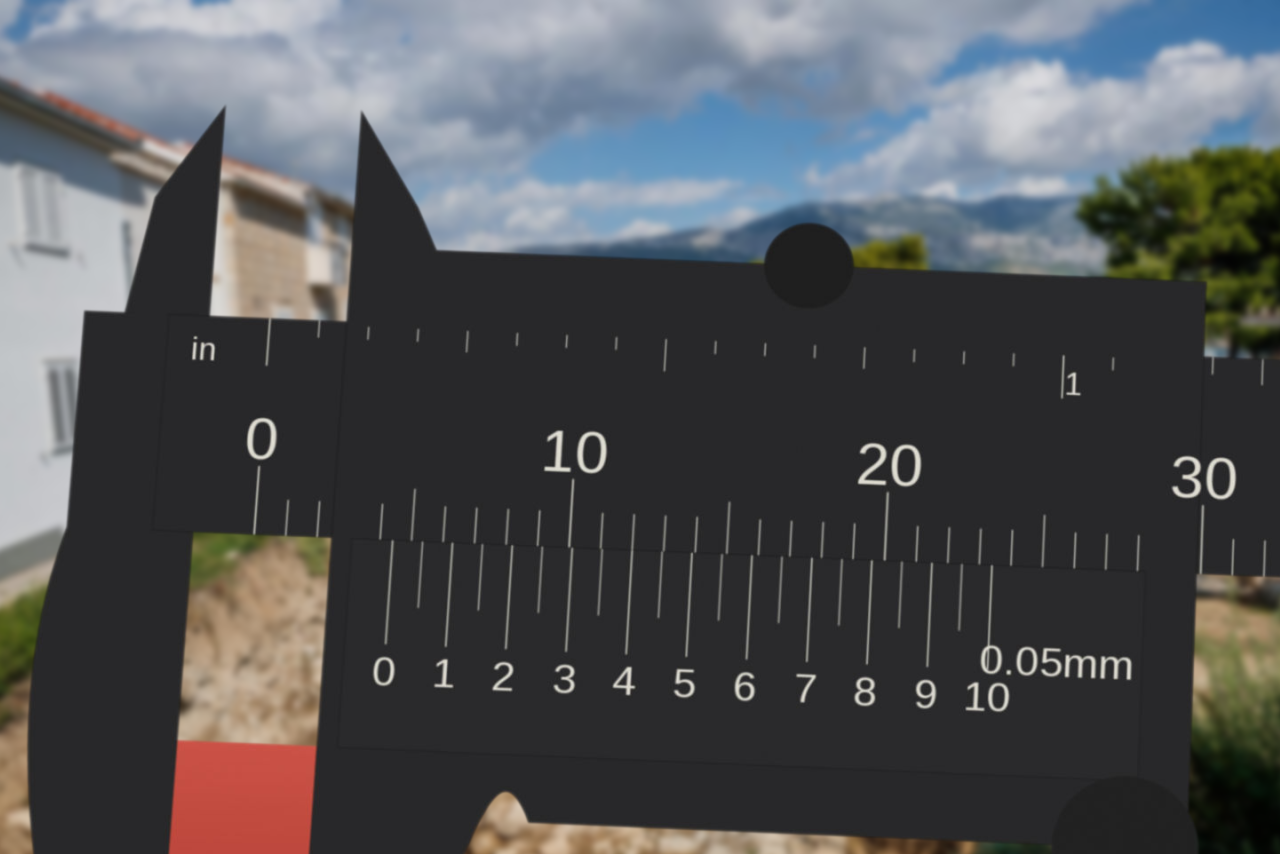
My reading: 4.40,mm
